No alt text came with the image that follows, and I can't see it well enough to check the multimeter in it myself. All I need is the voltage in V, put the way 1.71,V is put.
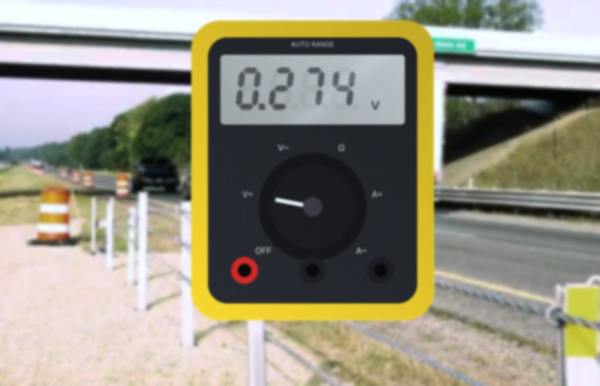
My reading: 0.274,V
